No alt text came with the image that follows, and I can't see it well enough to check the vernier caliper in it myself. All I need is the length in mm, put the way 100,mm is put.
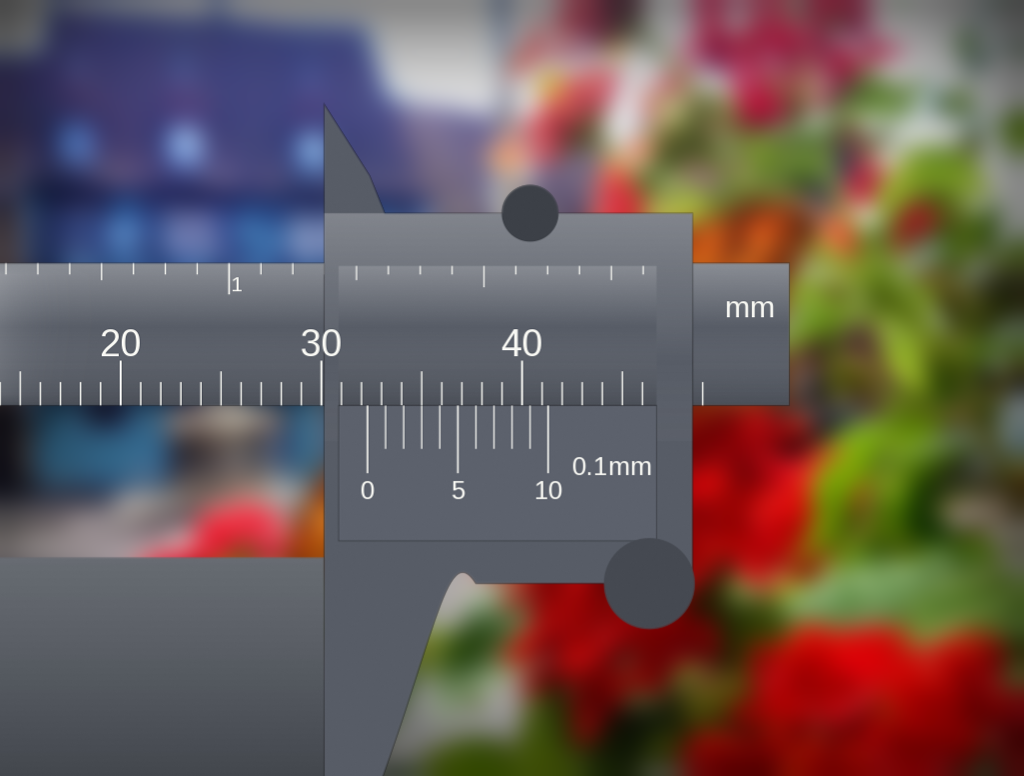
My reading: 32.3,mm
